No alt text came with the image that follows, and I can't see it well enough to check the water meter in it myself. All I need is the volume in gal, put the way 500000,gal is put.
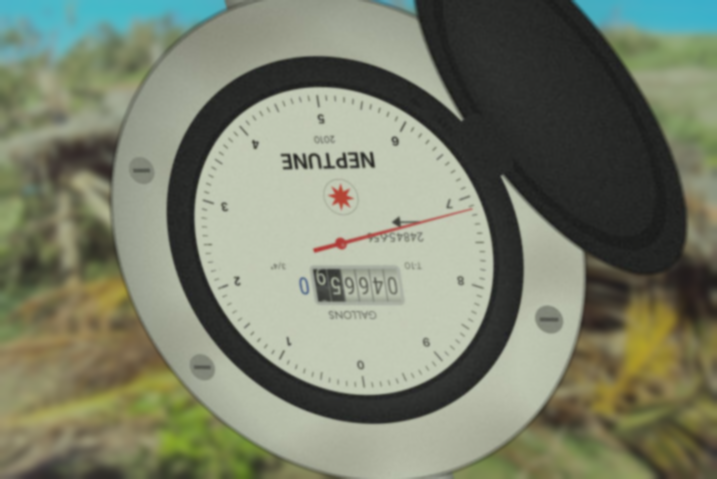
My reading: 466587.1,gal
